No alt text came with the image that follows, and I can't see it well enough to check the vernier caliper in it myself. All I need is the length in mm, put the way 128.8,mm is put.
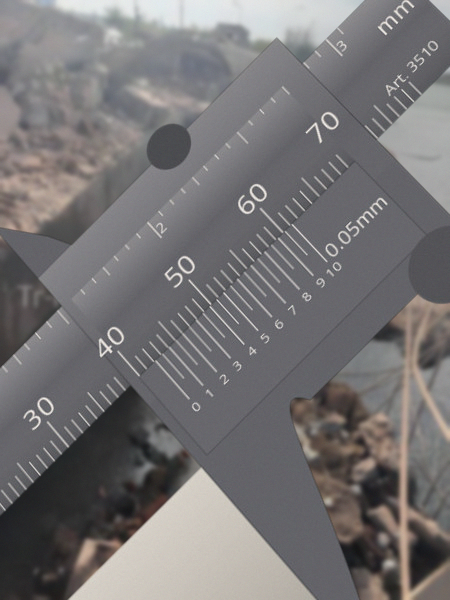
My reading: 42.2,mm
